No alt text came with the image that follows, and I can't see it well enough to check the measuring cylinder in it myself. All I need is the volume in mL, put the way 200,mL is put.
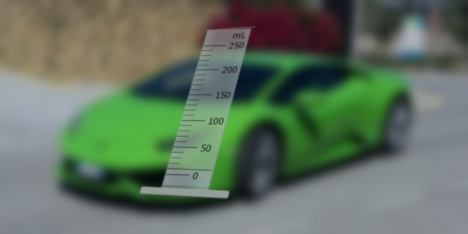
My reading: 10,mL
